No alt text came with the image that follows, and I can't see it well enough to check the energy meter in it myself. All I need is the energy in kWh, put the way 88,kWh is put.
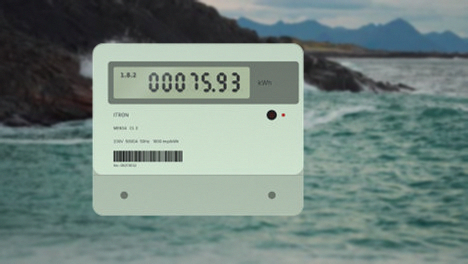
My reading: 75.93,kWh
